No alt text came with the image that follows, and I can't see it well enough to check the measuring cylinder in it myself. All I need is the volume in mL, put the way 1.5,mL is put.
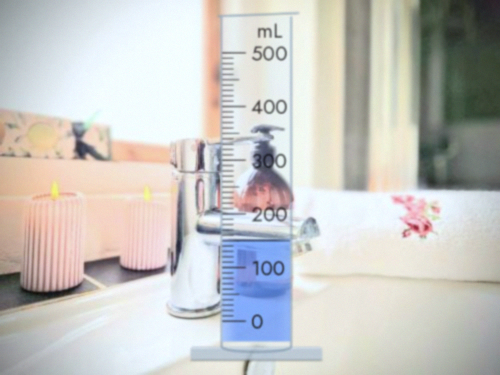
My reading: 150,mL
